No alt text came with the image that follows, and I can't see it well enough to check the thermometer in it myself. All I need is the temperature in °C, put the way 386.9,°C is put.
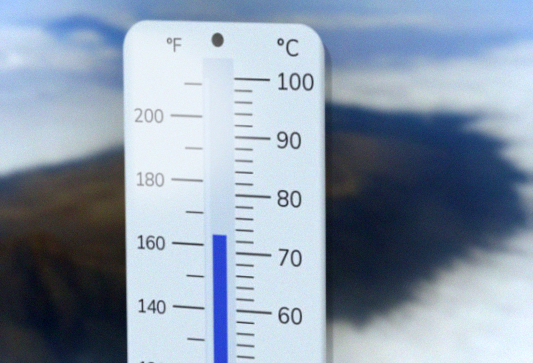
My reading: 73,°C
